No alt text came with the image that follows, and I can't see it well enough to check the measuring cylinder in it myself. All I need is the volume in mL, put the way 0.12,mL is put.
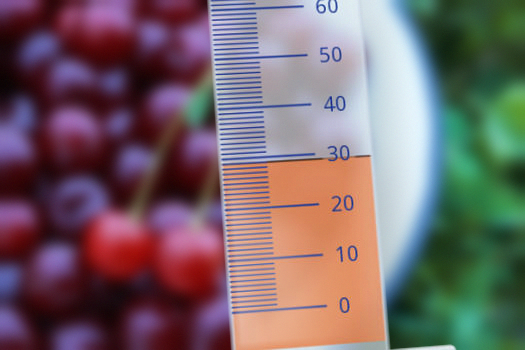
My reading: 29,mL
